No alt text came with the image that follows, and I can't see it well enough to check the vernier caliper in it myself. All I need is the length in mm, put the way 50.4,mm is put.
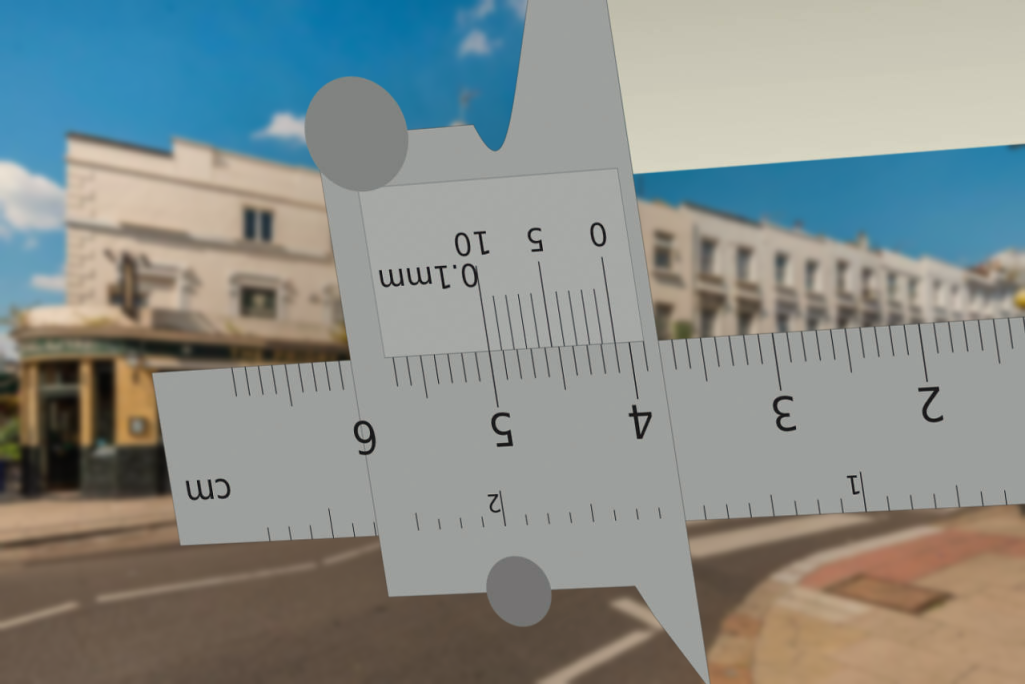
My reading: 41.0,mm
